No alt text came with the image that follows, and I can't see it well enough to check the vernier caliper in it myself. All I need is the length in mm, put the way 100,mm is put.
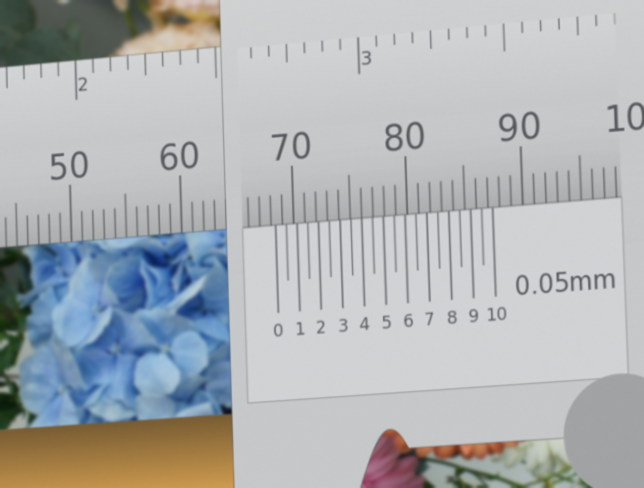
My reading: 68.4,mm
